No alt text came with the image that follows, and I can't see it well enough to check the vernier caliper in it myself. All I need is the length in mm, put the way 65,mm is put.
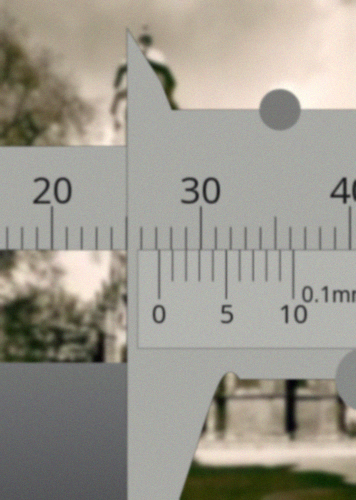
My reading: 27.2,mm
